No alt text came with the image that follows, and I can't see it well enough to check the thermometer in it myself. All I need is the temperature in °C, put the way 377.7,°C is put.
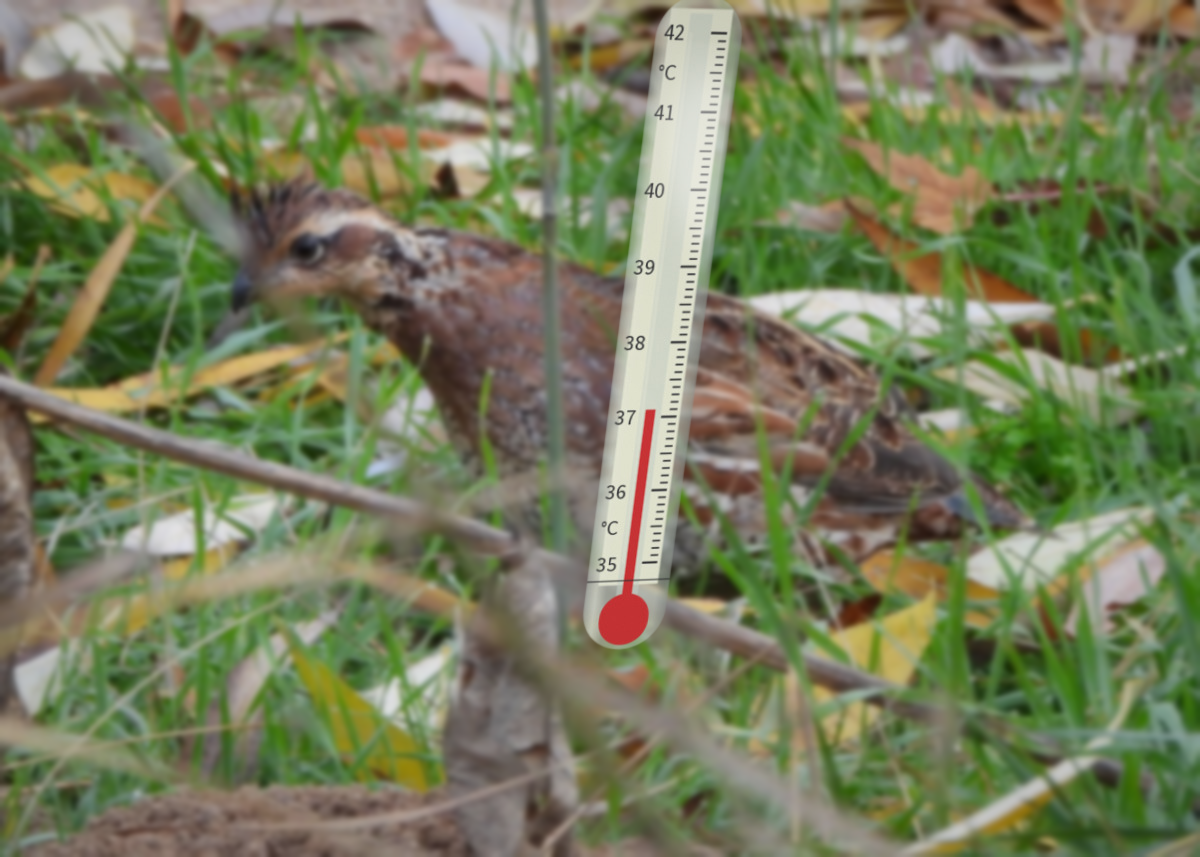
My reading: 37.1,°C
